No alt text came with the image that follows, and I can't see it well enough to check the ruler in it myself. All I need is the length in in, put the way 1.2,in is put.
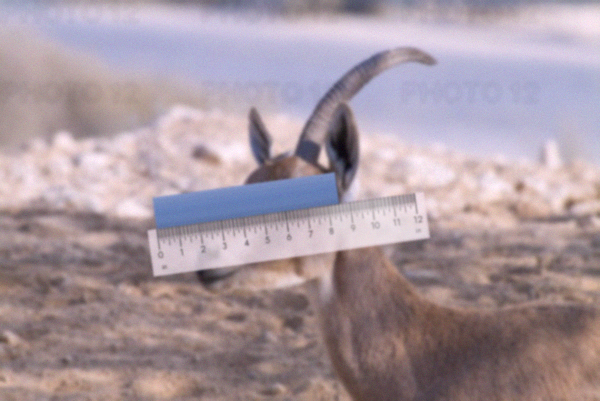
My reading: 8.5,in
